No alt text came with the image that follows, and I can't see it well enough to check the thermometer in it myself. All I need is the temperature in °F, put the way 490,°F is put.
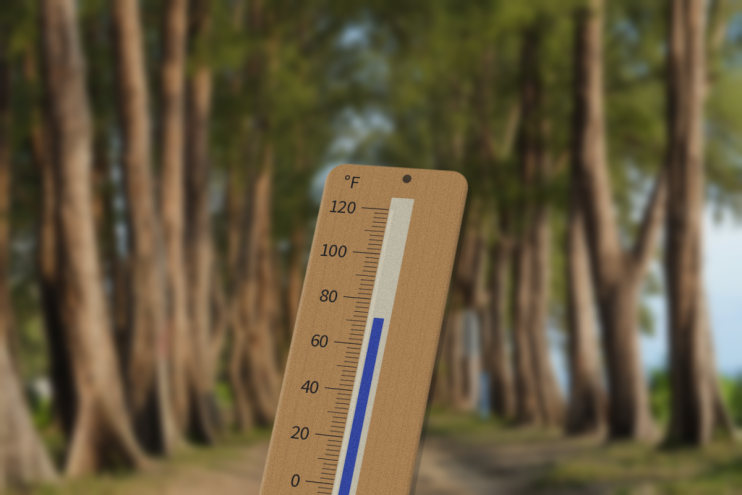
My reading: 72,°F
